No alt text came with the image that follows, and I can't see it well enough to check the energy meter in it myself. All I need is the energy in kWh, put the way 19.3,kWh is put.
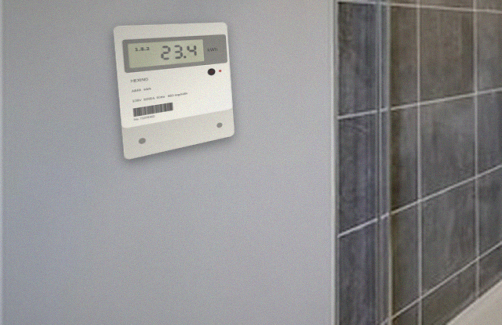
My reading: 23.4,kWh
